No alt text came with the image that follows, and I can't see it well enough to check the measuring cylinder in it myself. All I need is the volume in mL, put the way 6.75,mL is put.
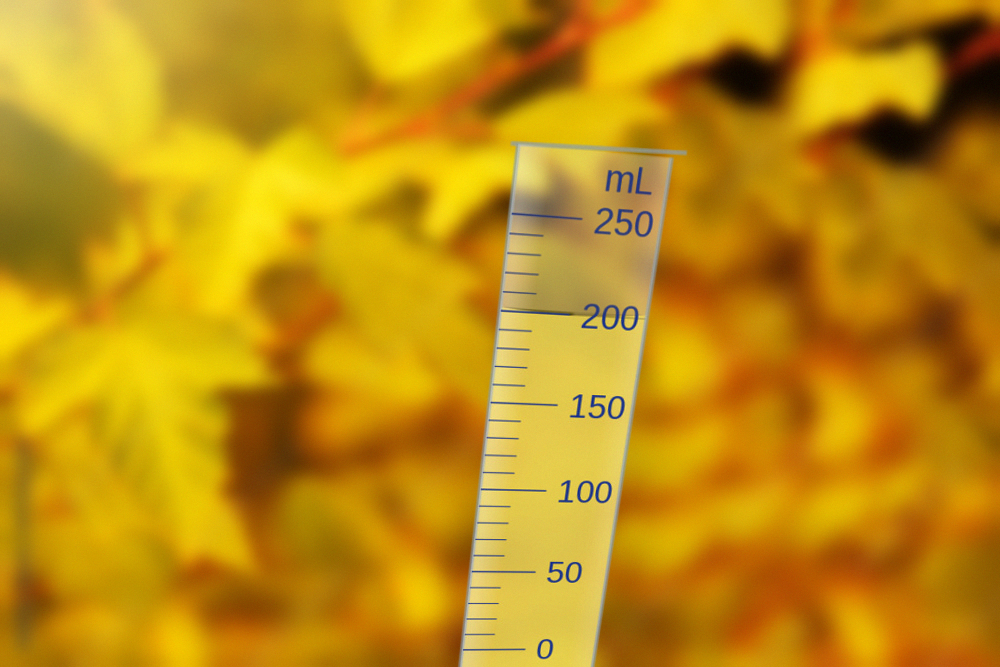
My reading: 200,mL
